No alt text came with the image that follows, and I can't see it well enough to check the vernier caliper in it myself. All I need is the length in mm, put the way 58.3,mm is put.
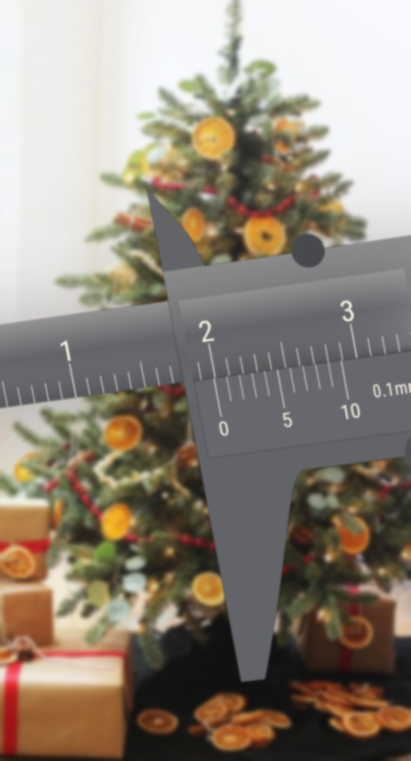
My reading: 19.9,mm
